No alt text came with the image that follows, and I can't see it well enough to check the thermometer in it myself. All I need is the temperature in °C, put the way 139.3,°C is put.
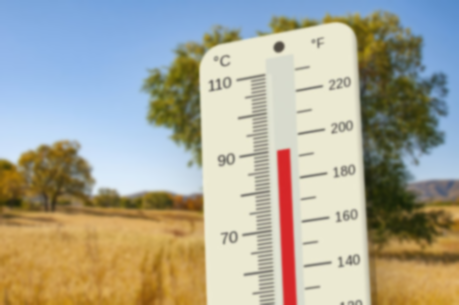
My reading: 90,°C
